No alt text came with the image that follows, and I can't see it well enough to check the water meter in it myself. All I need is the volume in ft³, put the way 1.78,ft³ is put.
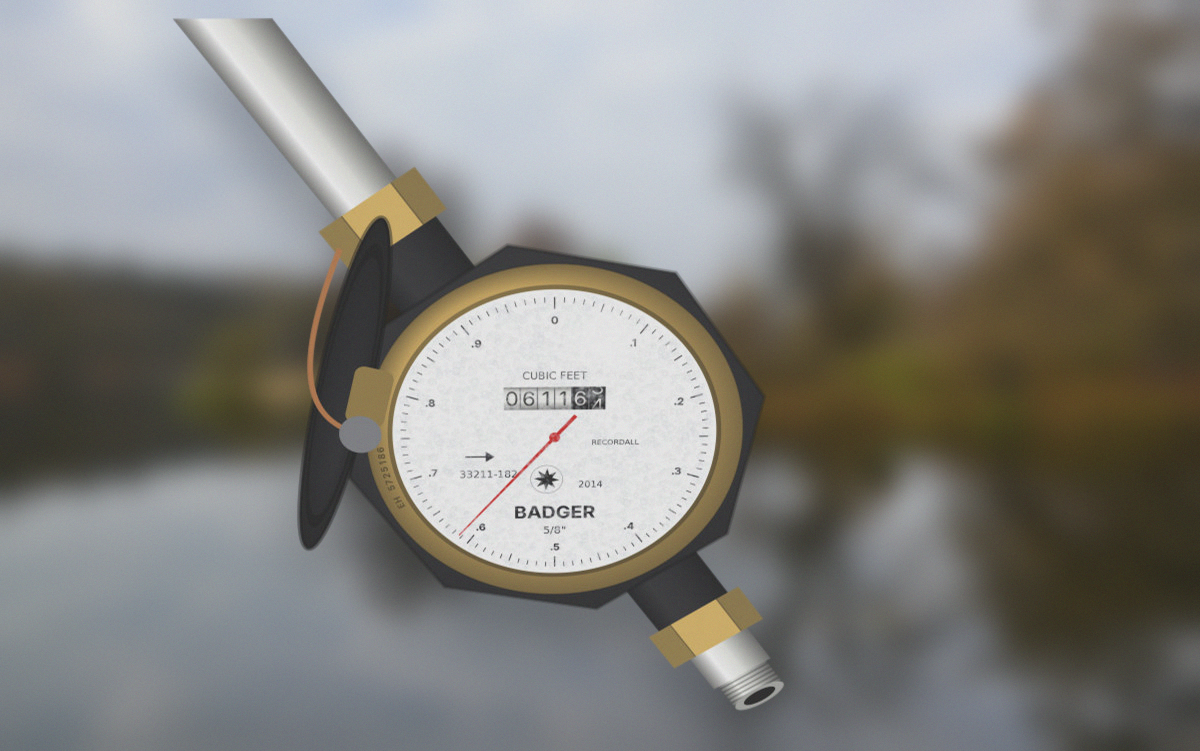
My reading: 61163.61,ft³
